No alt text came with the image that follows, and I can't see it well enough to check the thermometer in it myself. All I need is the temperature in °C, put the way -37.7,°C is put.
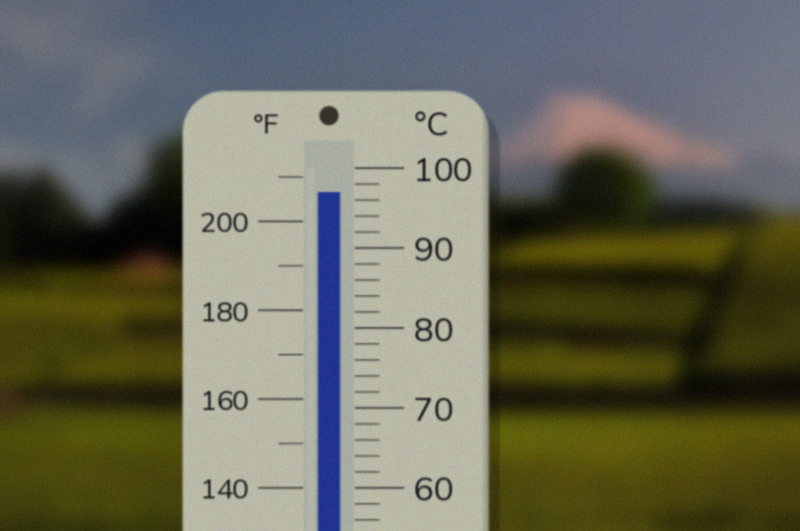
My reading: 97,°C
